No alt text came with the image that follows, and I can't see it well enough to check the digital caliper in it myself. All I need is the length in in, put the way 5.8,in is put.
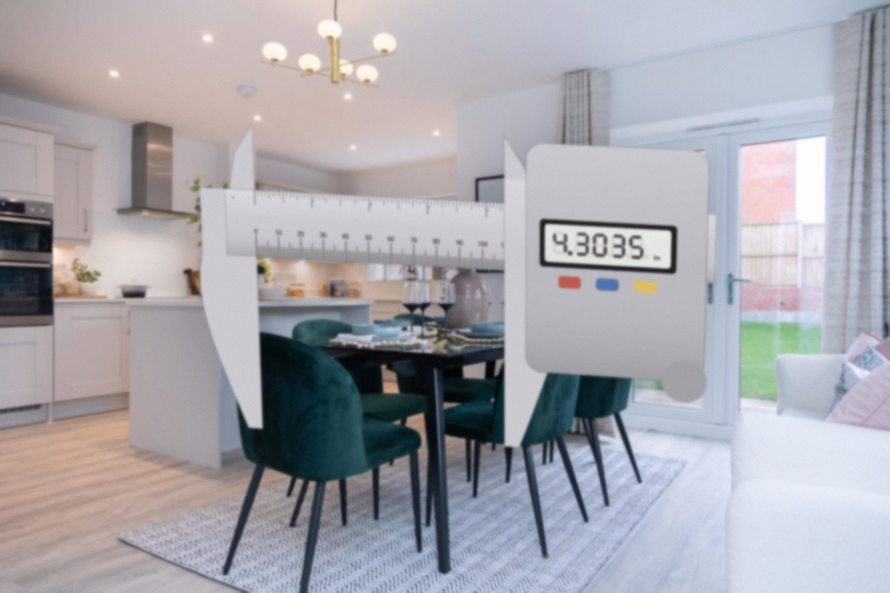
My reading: 4.3035,in
